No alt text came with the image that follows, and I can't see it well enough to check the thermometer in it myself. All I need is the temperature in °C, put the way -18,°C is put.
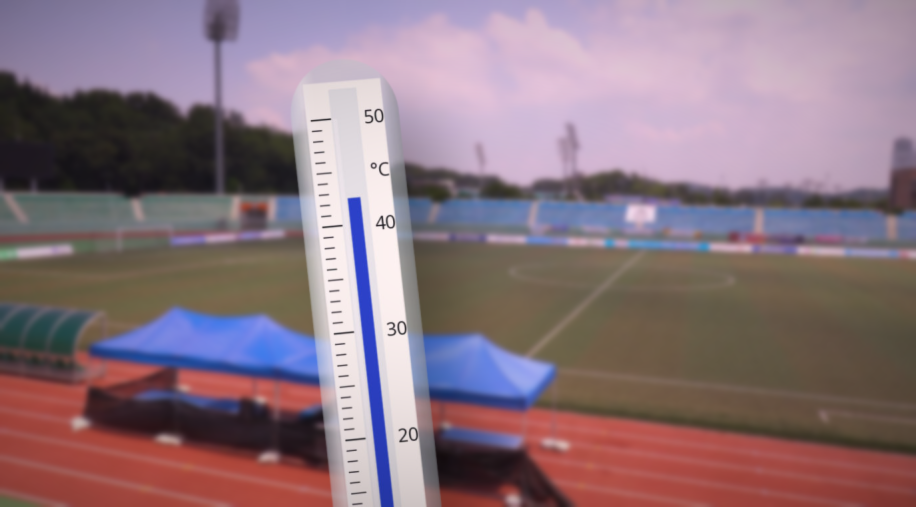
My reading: 42.5,°C
